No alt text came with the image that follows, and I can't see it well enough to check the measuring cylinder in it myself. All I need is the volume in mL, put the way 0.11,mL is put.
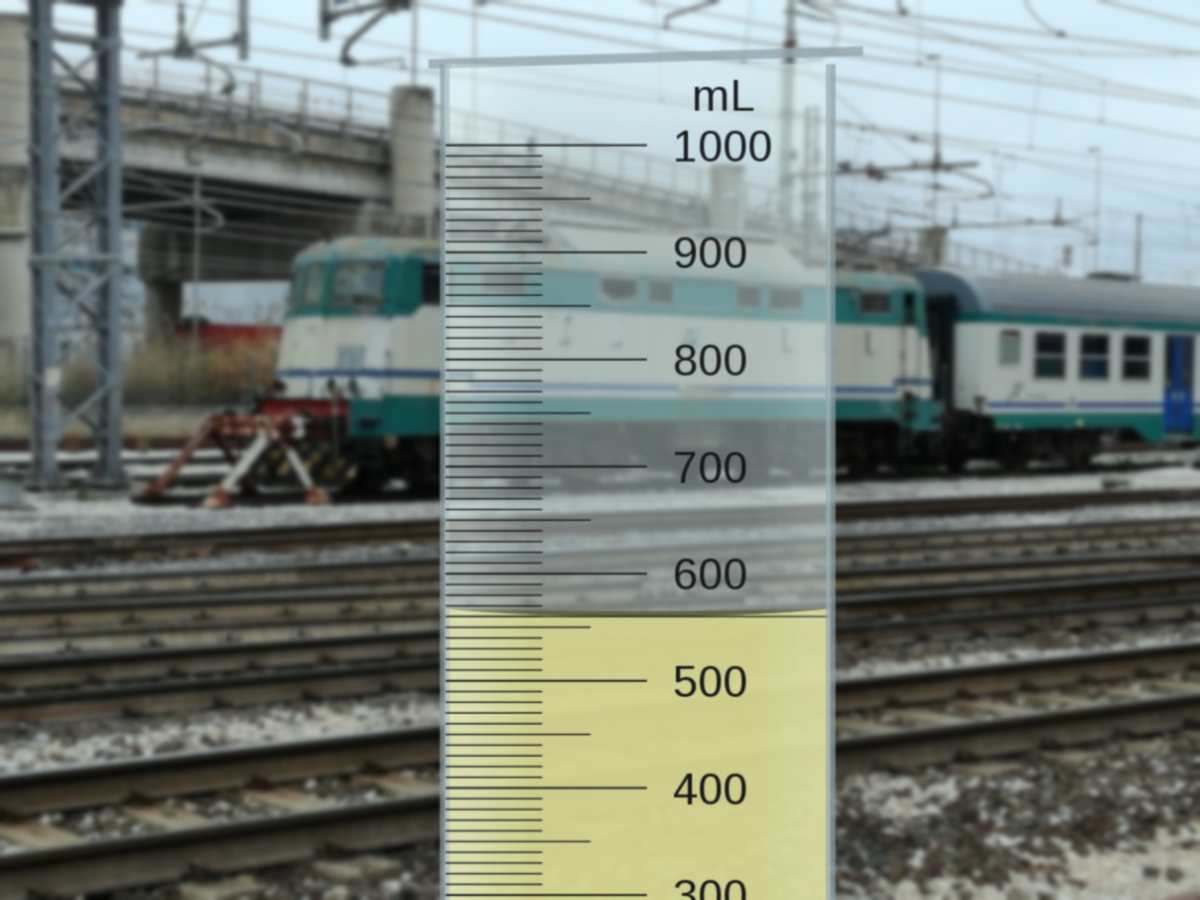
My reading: 560,mL
